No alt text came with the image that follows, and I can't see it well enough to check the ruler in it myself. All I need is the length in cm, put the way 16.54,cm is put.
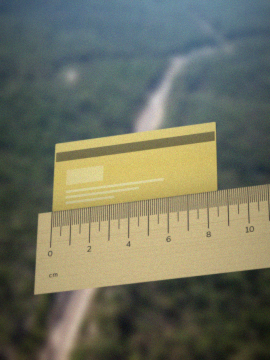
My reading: 8.5,cm
